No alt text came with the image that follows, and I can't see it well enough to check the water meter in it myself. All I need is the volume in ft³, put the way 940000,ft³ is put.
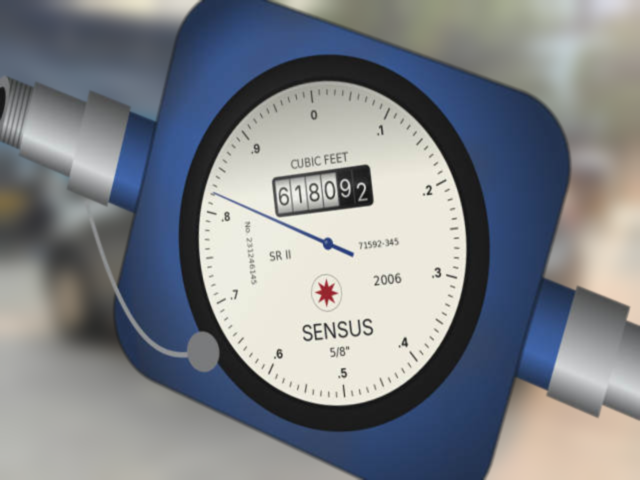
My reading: 618091.82,ft³
